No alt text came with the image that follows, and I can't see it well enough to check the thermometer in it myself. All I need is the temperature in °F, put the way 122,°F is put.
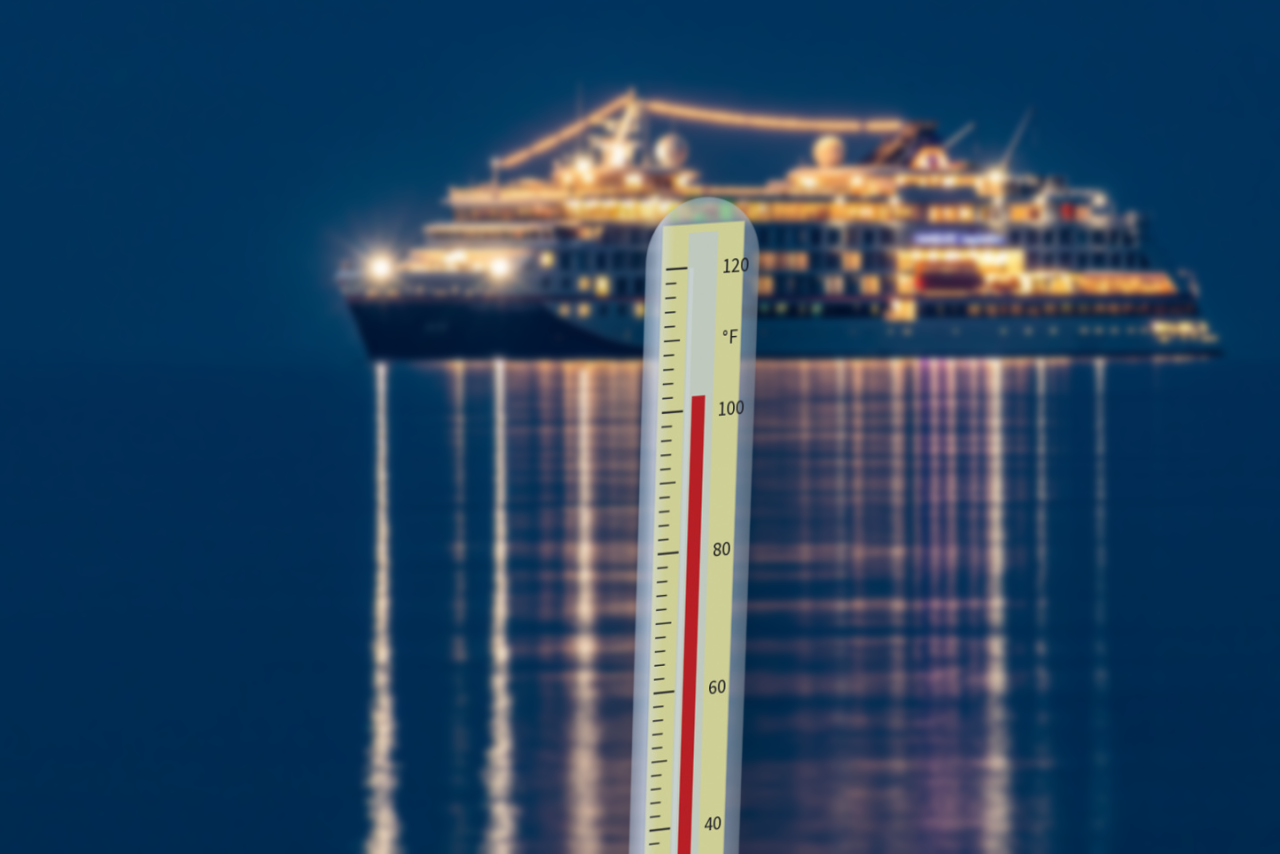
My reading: 102,°F
